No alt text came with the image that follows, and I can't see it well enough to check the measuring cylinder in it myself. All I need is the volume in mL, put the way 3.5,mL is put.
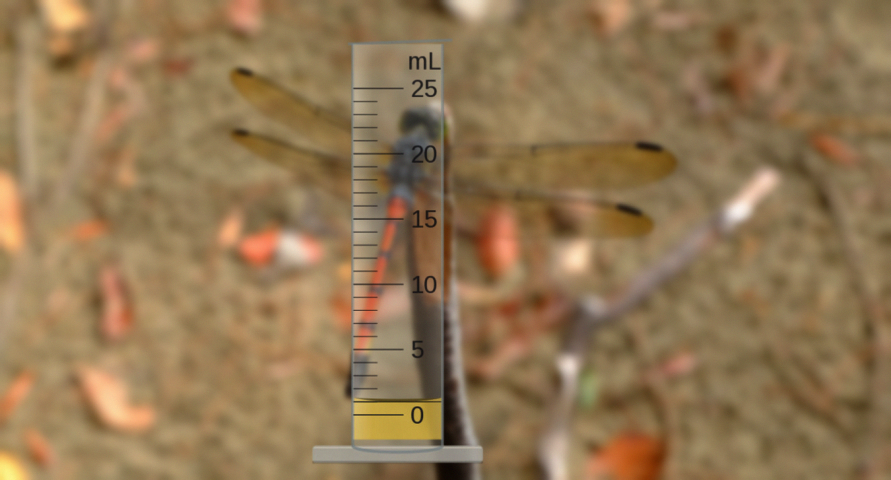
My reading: 1,mL
